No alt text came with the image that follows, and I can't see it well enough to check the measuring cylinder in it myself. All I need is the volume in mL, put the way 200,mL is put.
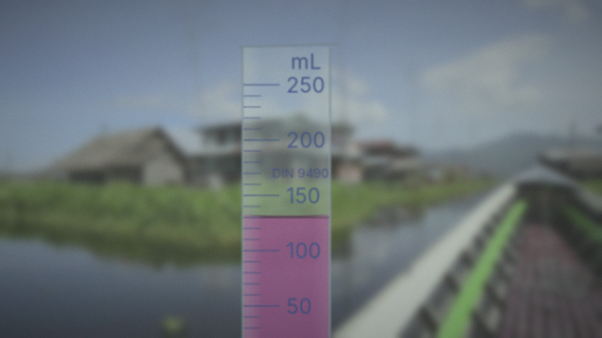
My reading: 130,mL
